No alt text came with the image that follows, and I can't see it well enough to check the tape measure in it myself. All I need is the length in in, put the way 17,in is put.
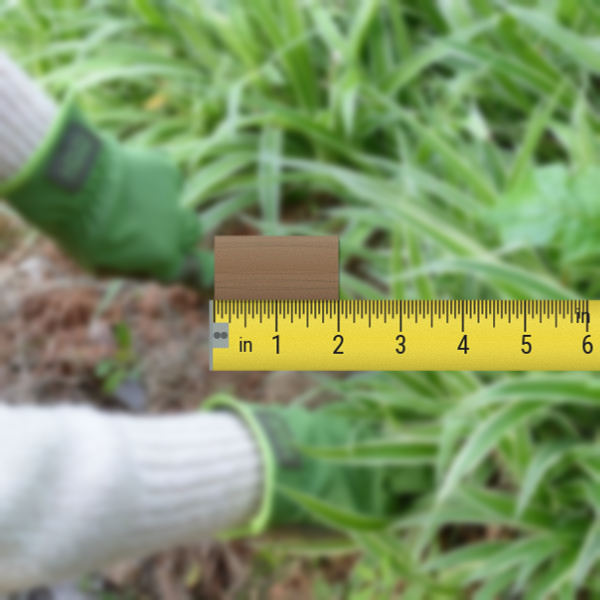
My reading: 2,in
